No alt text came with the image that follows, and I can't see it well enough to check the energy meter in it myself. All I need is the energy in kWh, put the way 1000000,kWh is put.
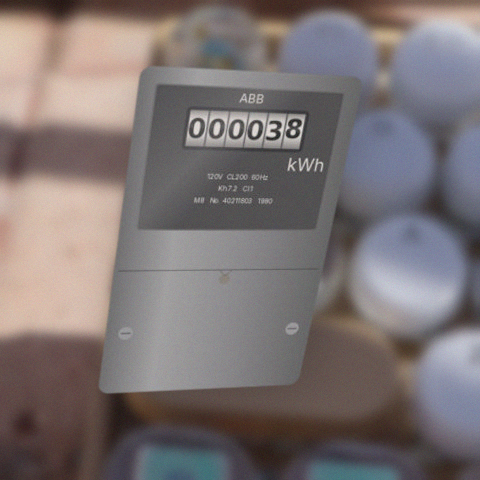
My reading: 38,kWh
